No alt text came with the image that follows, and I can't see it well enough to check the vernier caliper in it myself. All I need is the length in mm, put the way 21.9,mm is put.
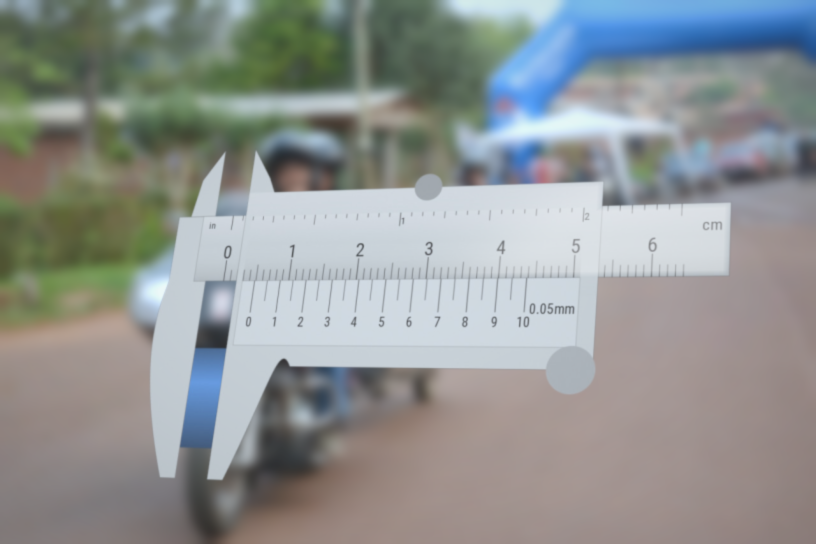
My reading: 4.8,mm
